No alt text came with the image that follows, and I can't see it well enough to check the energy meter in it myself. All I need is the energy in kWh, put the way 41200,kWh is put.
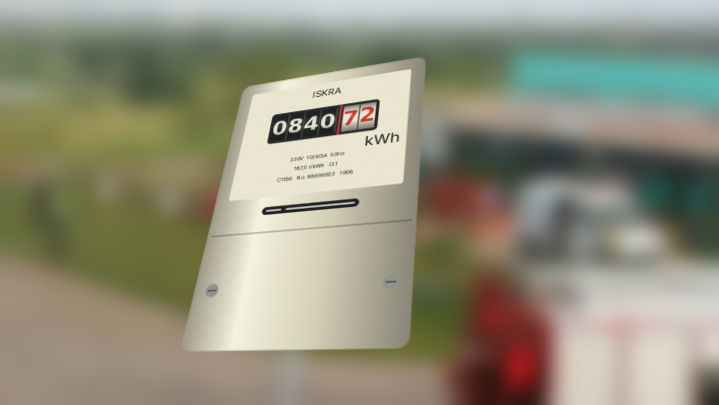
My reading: 840.72,kWh
